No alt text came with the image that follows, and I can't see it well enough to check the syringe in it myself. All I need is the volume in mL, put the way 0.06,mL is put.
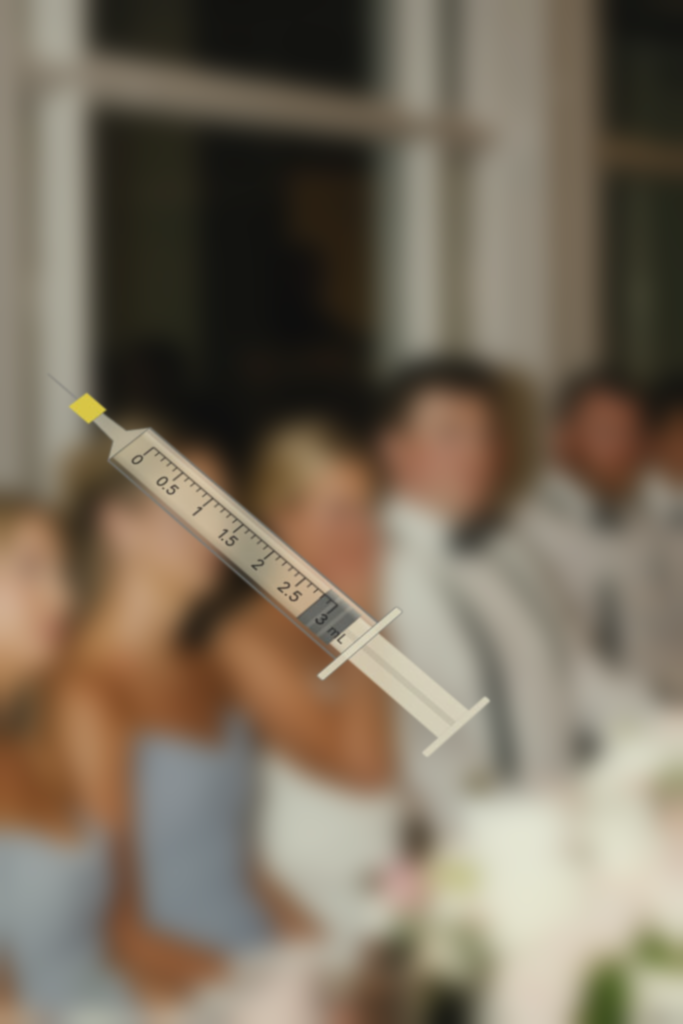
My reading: 2.8,mL
